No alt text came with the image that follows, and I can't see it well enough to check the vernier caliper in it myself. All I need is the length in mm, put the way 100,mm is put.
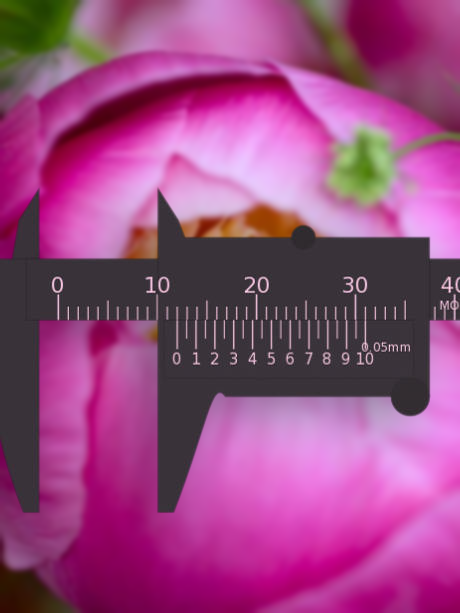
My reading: 12.0,mm
